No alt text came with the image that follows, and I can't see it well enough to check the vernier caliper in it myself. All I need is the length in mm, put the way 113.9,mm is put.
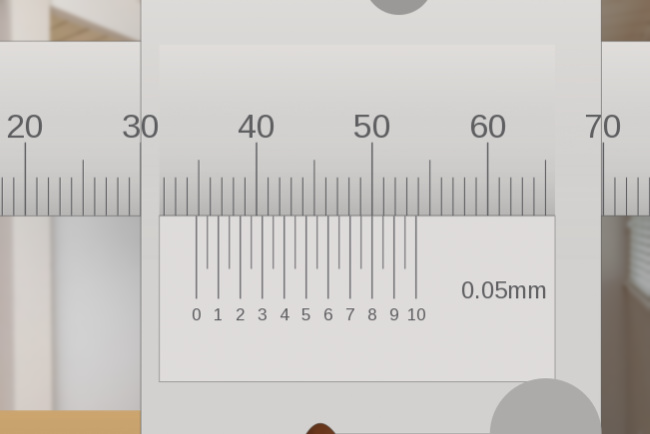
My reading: 34.8,mm
